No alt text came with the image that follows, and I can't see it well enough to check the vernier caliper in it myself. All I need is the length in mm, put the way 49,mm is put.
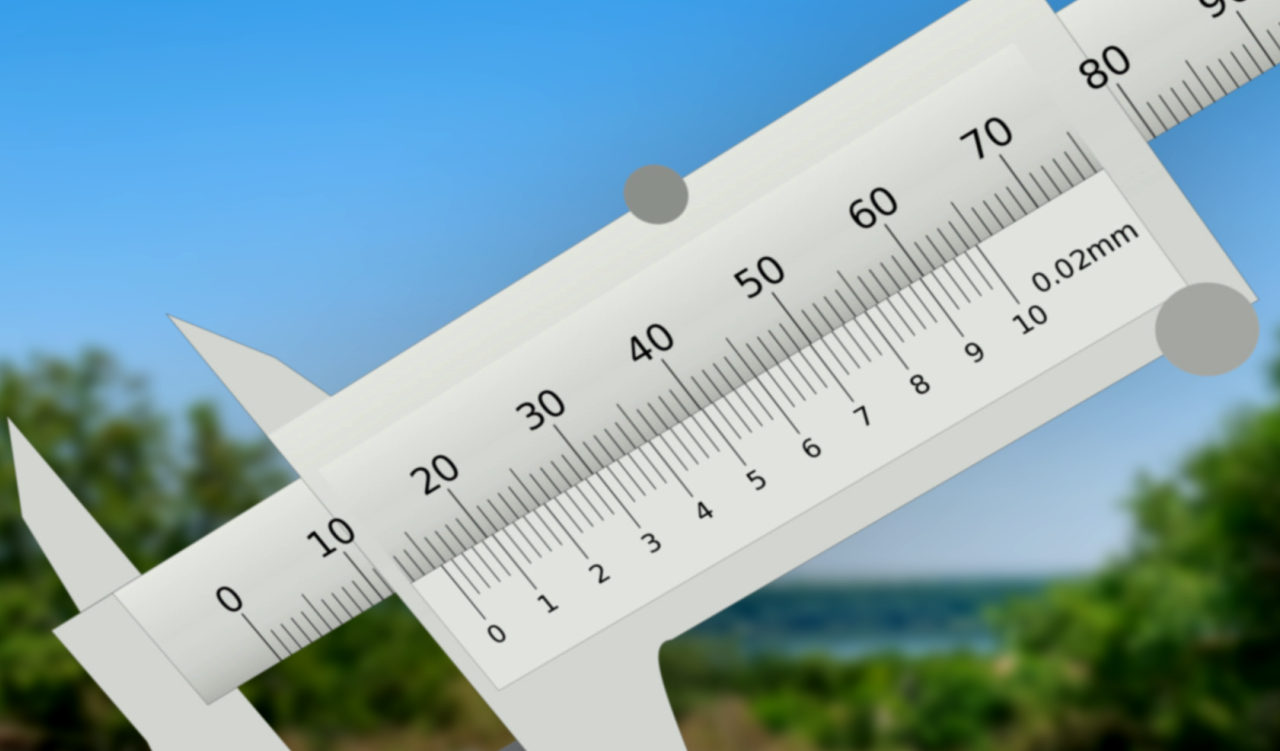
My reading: 15.6,mm
